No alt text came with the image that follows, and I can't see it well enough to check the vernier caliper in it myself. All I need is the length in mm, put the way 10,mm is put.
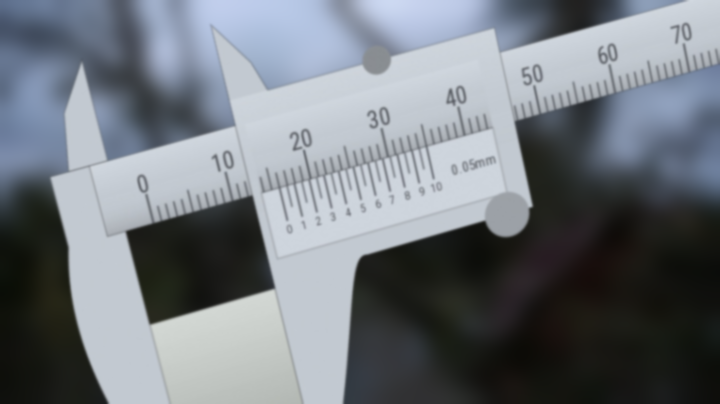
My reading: 16.0,mm
